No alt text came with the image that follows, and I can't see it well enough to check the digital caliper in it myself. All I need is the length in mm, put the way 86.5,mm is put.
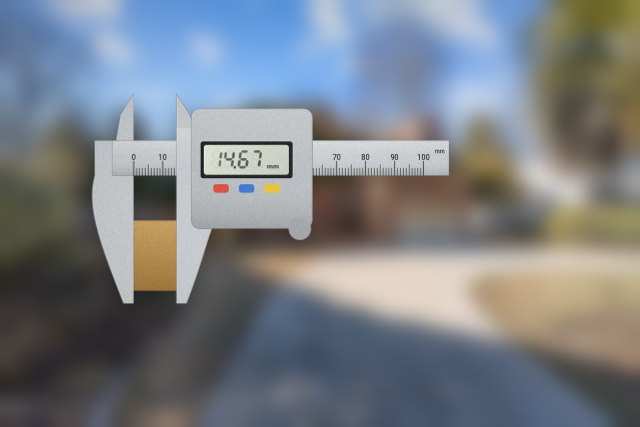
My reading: 14.67,mm
